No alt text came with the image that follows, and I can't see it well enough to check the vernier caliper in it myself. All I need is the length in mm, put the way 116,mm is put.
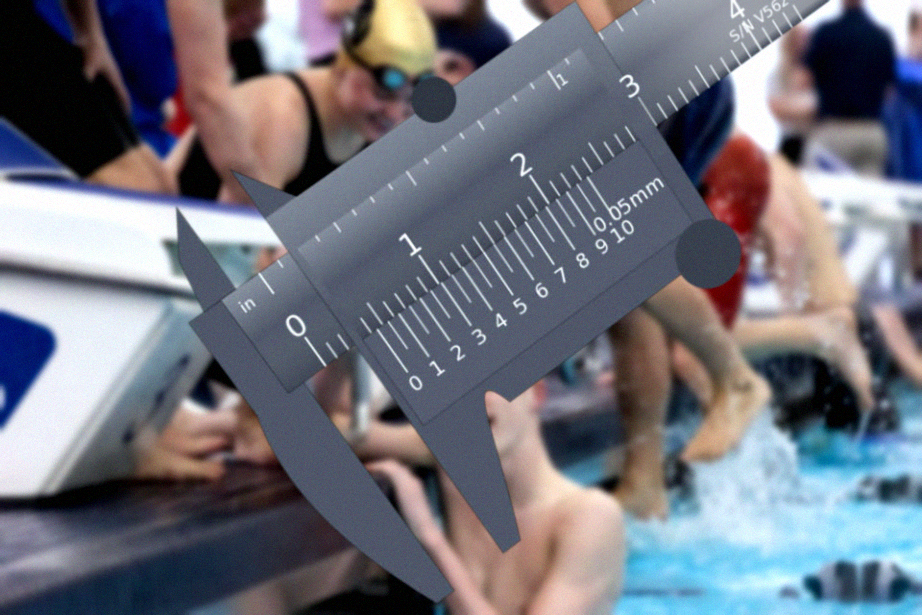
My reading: 4.5,mm
